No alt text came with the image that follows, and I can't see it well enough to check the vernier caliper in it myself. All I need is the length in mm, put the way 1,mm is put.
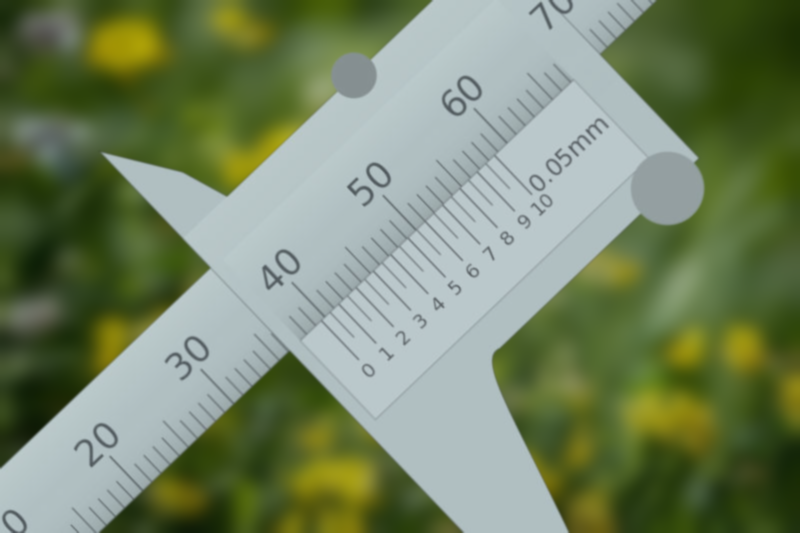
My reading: 39.6,mm
